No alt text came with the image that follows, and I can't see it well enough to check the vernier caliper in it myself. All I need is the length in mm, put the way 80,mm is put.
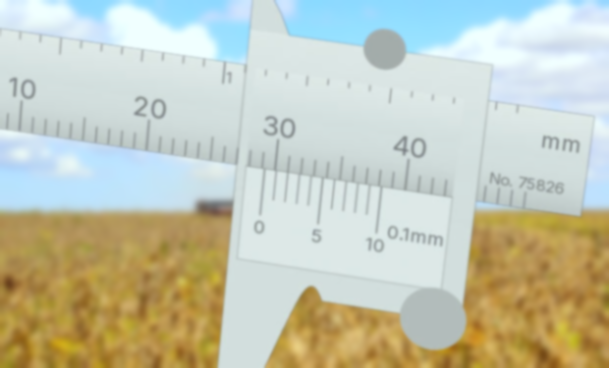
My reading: 29.2,mm
